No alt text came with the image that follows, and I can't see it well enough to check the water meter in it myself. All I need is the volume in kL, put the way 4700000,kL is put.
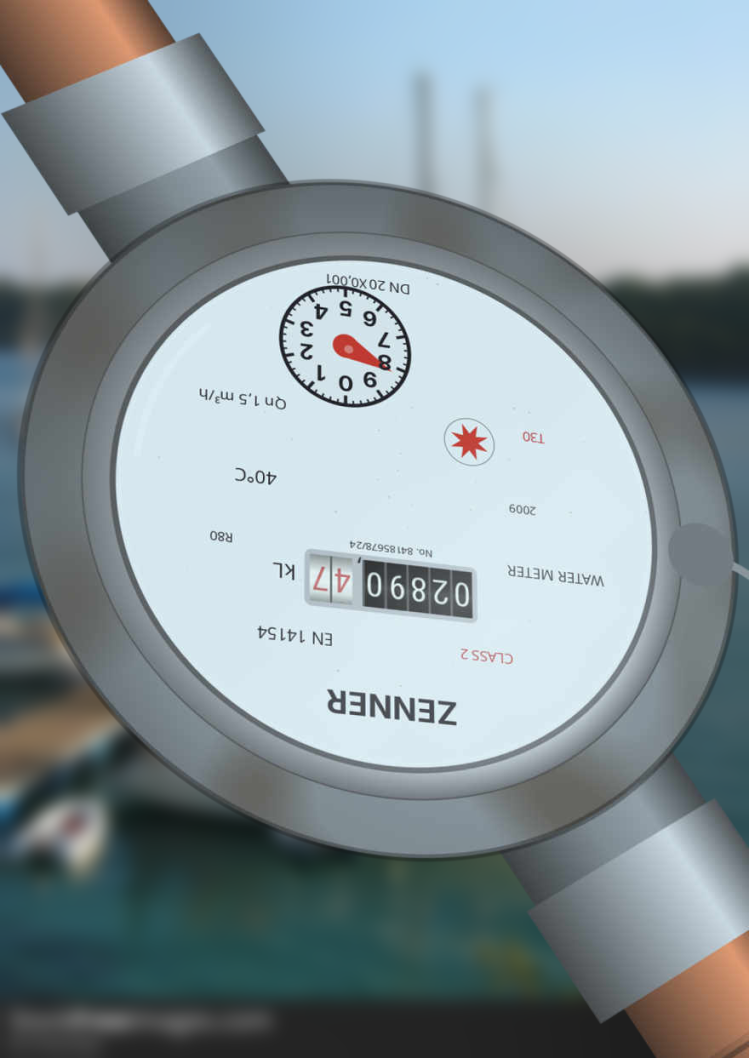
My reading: 2890.478,kL
